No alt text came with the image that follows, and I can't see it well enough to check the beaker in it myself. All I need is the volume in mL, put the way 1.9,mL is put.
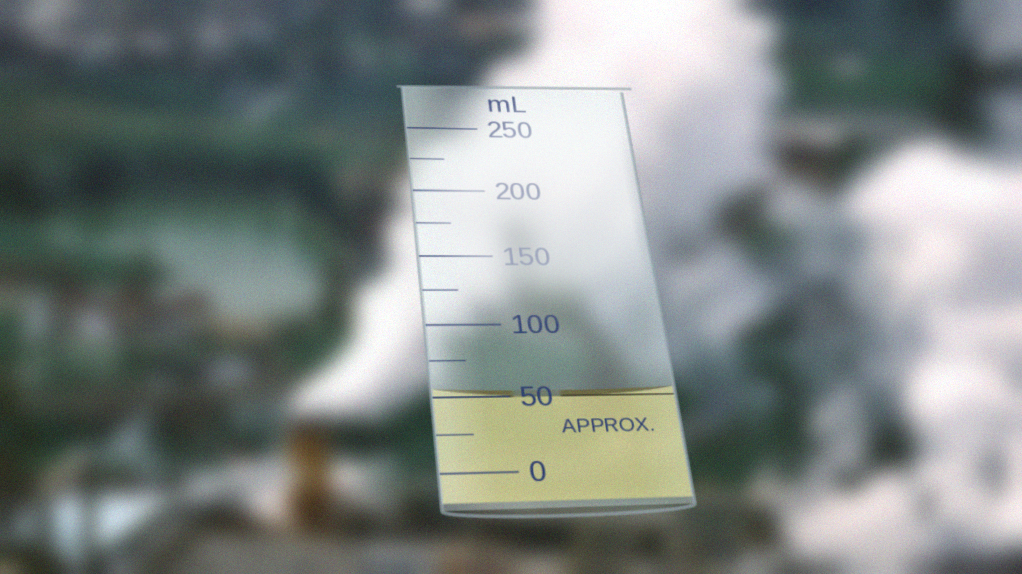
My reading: 50,mL
